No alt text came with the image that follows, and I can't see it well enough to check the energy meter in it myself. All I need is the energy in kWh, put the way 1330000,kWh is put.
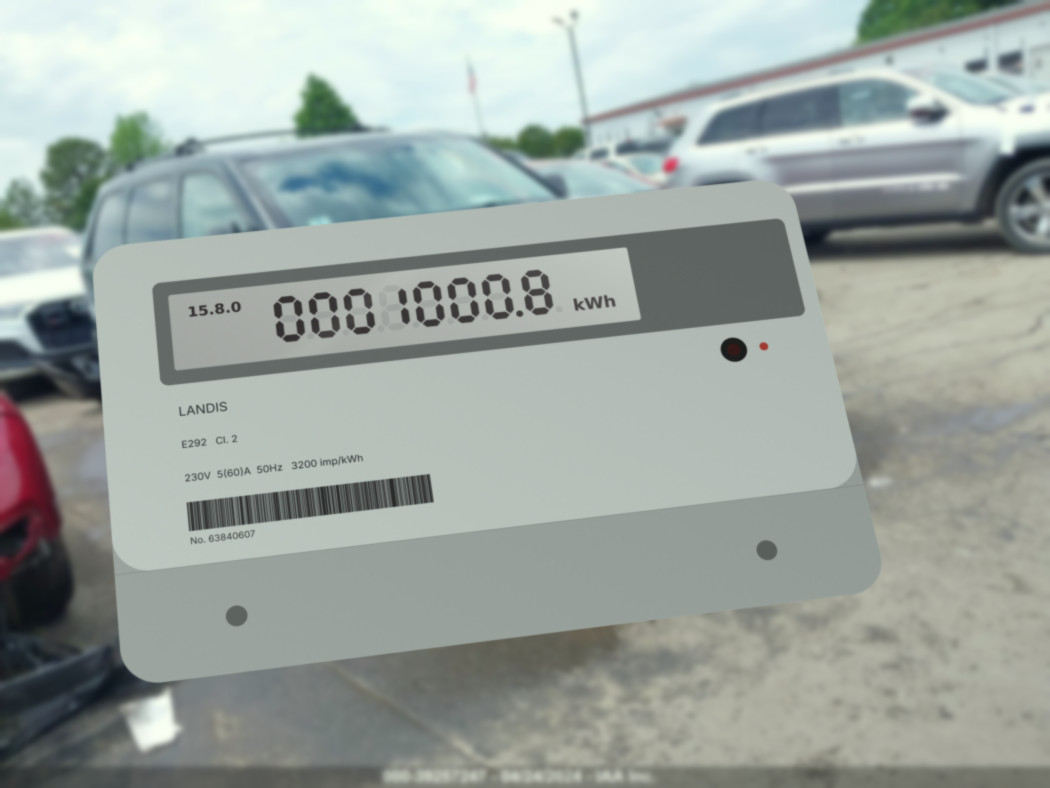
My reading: 1000.8,kWh
